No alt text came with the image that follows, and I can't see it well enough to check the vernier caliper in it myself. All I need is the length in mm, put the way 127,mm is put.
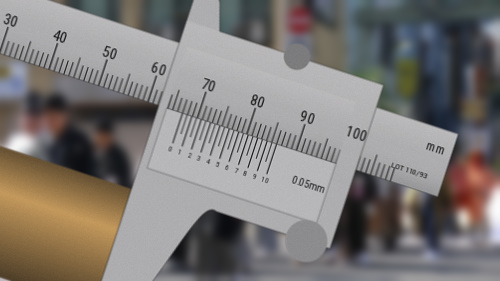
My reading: 67.0,mm
